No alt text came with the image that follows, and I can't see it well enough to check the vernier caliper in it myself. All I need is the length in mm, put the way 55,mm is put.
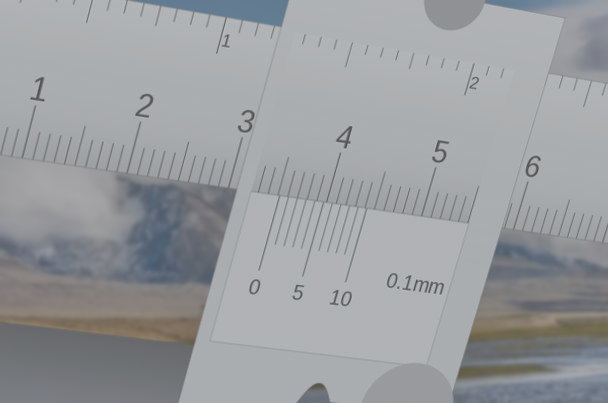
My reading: 35.2,mm
